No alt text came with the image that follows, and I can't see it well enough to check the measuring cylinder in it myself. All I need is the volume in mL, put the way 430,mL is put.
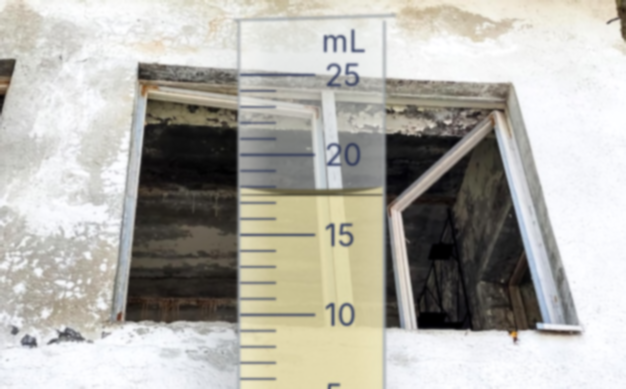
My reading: 17.5,mL
